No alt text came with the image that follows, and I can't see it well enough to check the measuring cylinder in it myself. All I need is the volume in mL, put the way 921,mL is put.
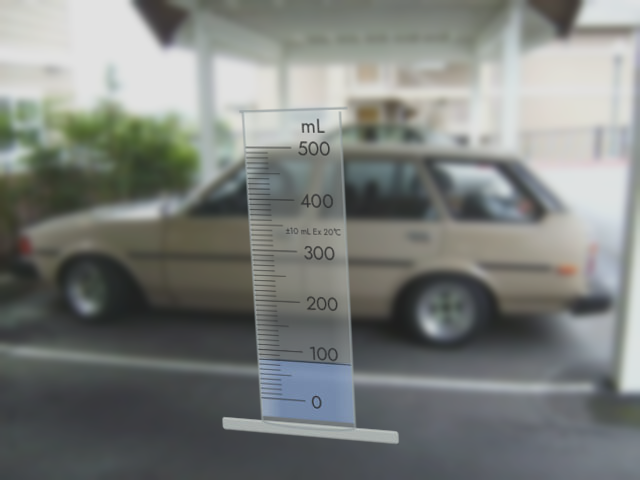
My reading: 80,mL
